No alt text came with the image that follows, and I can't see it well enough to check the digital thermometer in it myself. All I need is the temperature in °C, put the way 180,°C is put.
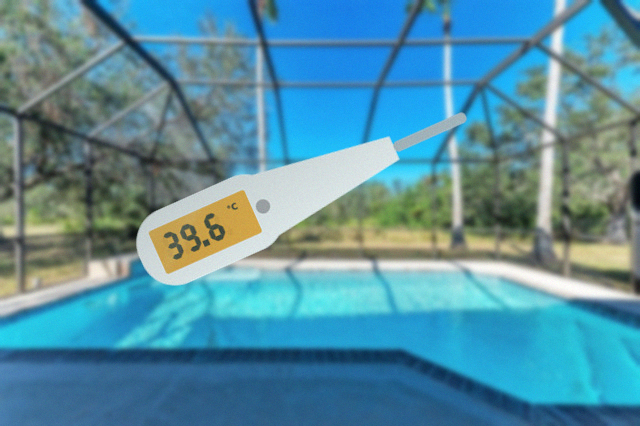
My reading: 39.6,°C
